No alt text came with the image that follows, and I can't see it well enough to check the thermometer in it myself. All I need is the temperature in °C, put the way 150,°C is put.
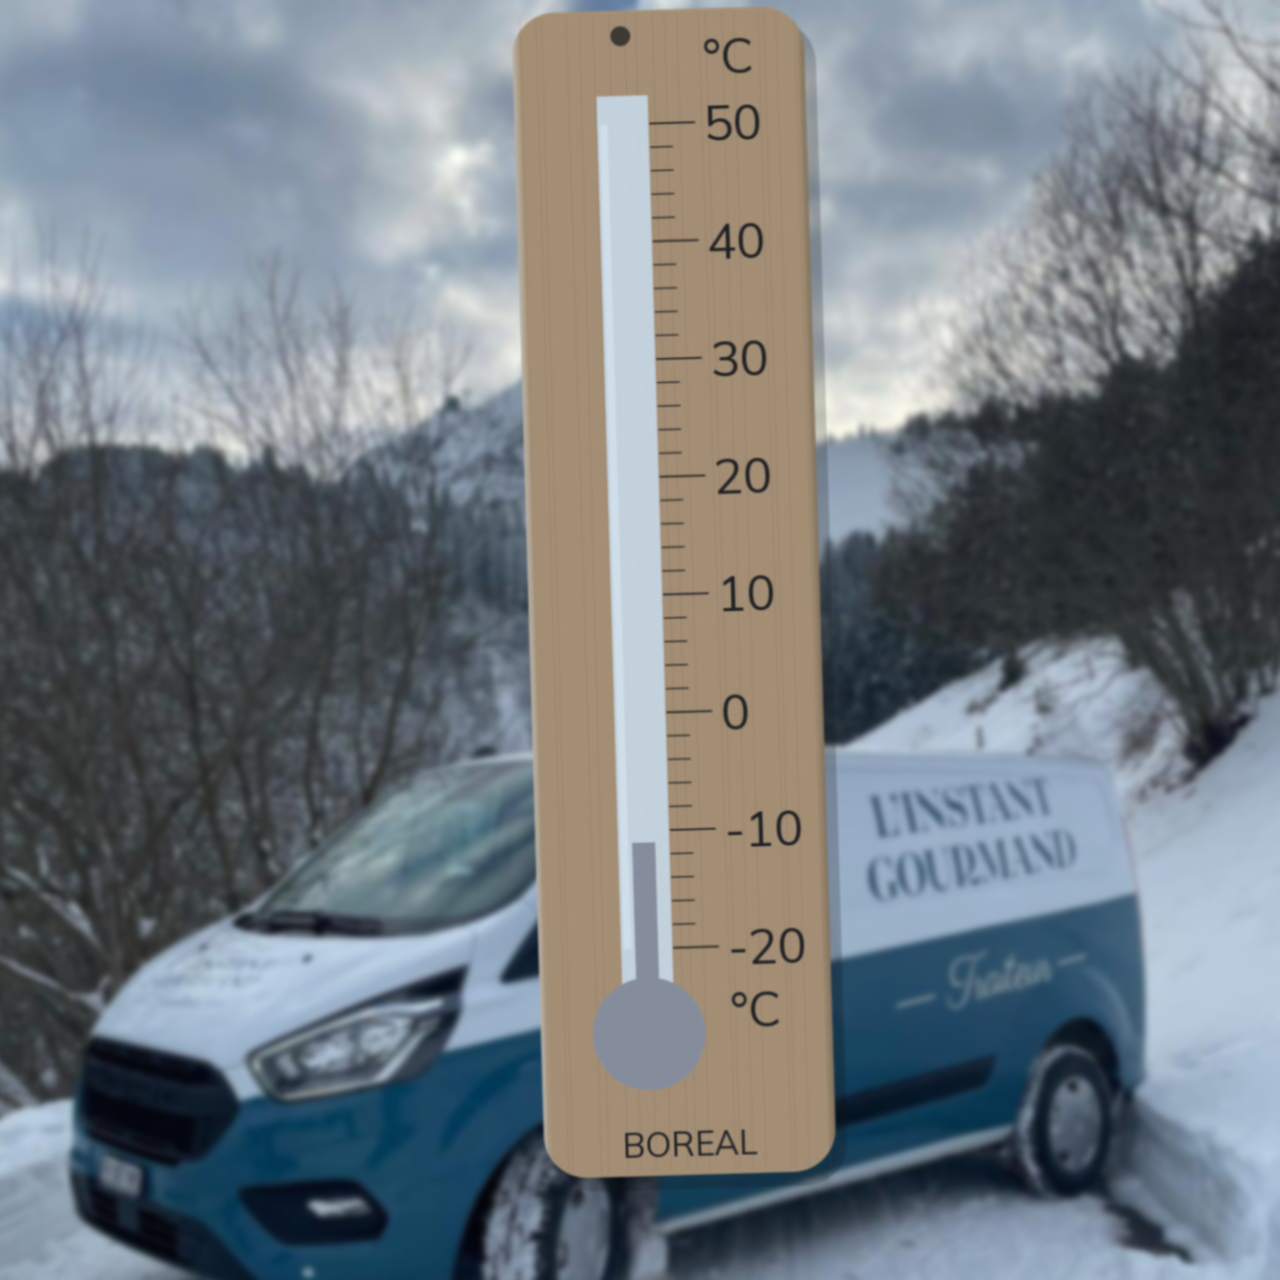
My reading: -11,°C
